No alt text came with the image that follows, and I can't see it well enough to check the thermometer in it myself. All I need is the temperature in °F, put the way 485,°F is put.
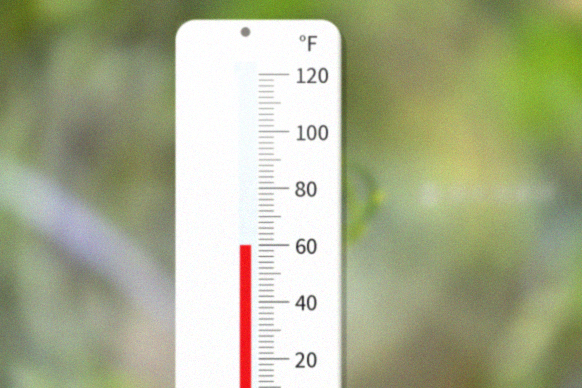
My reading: 60,°F
